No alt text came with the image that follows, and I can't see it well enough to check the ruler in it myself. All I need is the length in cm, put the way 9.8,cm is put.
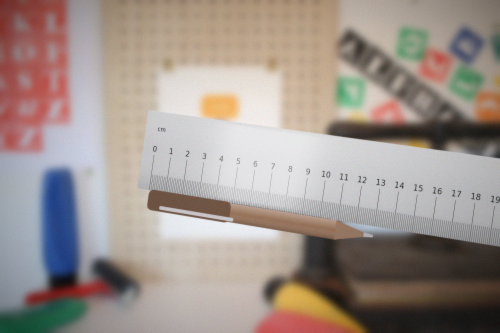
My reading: 13,cm
